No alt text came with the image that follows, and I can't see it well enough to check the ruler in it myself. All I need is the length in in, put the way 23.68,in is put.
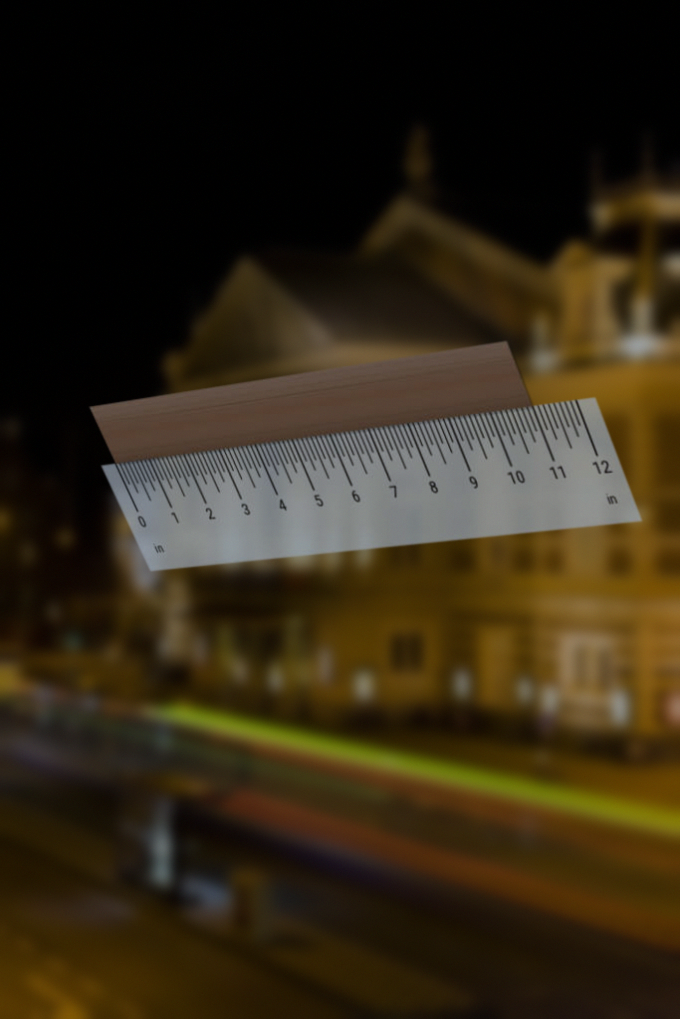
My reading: 11,in
